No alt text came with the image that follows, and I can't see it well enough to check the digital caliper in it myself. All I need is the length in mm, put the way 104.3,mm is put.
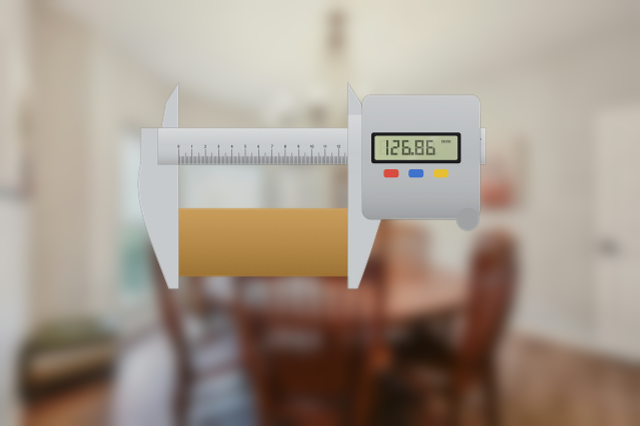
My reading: 126.86,mm
